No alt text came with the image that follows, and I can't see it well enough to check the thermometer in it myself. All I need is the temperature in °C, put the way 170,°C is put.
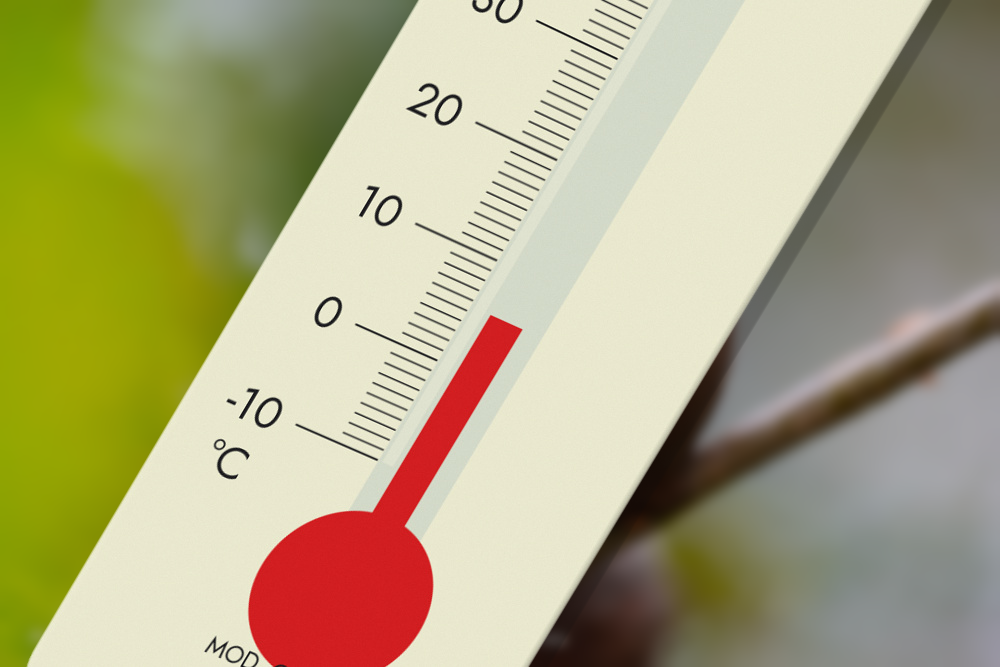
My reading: 5.5,°C
